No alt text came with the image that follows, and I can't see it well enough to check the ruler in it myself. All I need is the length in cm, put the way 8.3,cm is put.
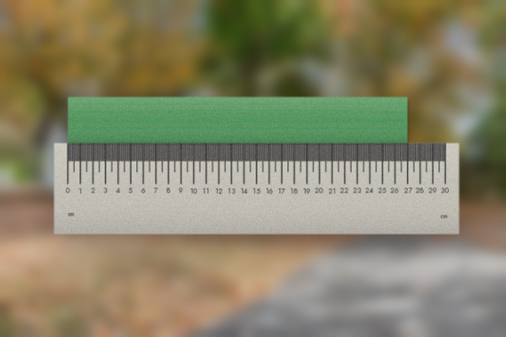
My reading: 27,cm
